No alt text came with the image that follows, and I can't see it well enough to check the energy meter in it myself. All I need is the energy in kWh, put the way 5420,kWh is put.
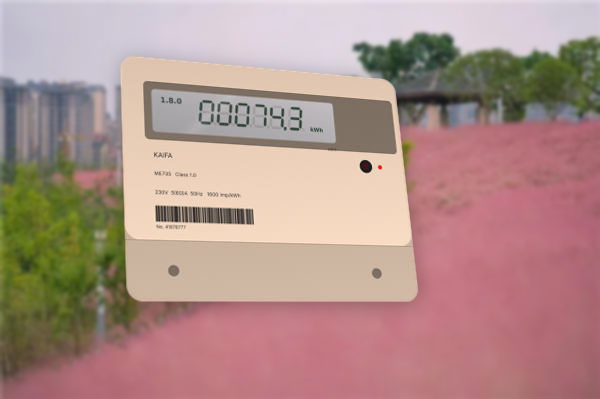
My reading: 74.3,kWh
